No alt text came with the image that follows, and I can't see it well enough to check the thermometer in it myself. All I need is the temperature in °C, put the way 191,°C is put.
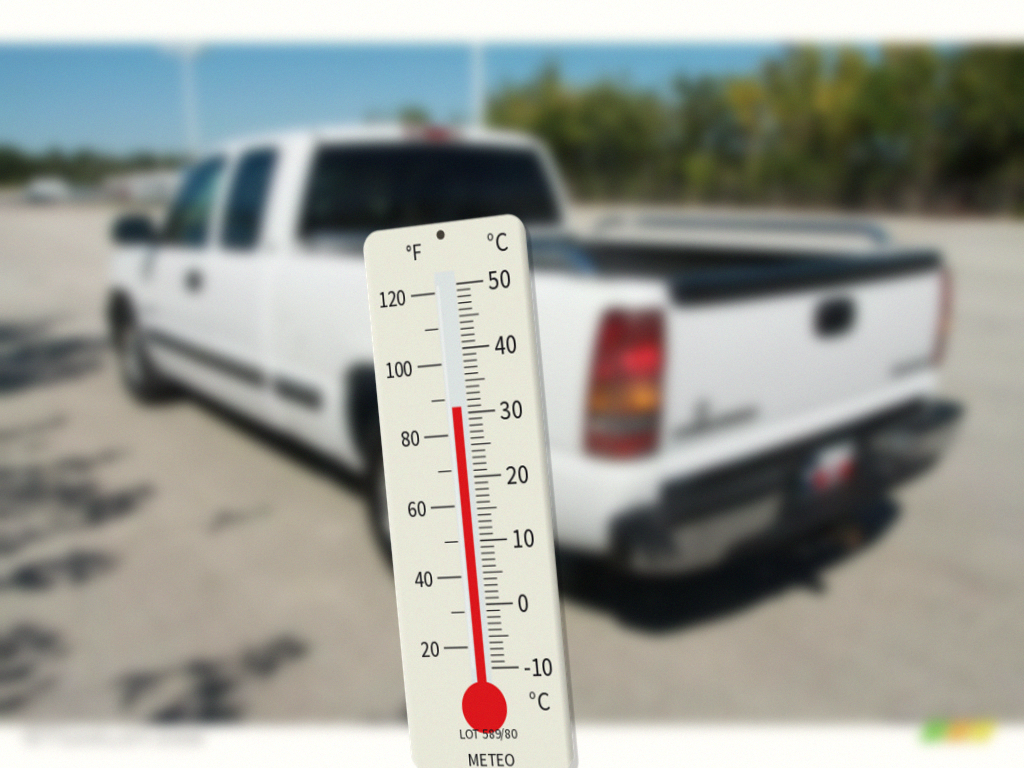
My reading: 31,°C
